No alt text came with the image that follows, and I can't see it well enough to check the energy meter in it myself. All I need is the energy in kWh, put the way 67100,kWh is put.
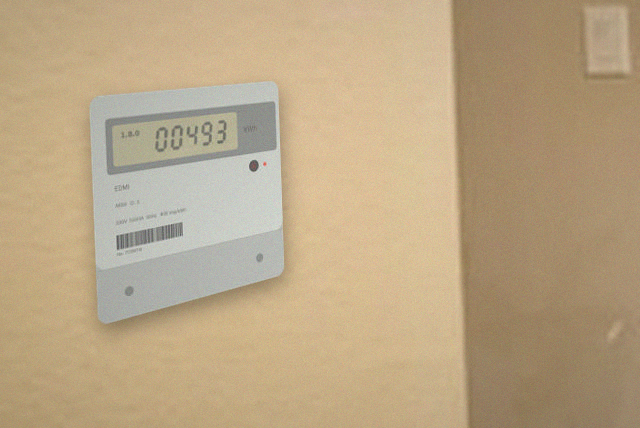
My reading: 493,kWh
